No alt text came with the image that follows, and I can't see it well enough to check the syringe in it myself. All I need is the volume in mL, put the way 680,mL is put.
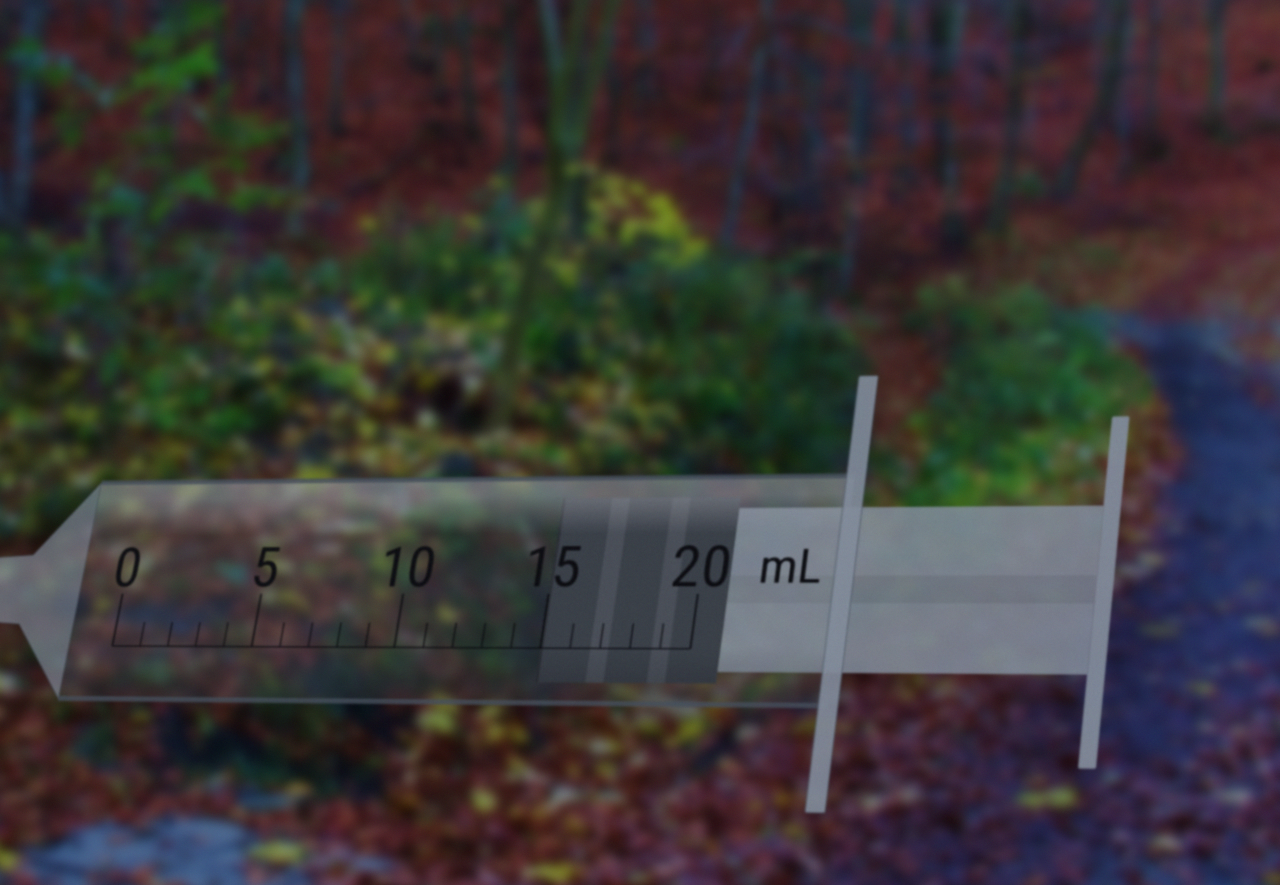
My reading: 15,mL
